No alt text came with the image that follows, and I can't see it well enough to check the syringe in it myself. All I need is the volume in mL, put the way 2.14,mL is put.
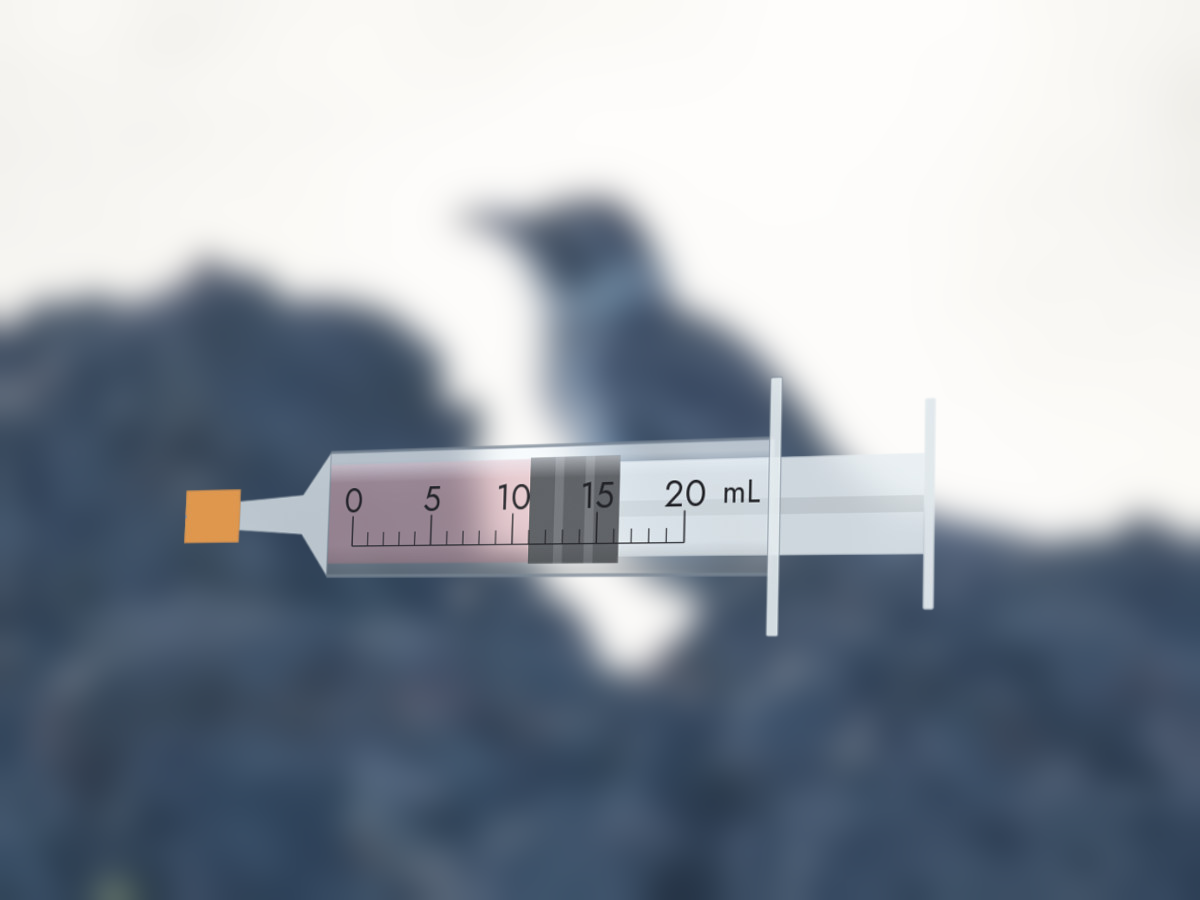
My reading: 11,mL
